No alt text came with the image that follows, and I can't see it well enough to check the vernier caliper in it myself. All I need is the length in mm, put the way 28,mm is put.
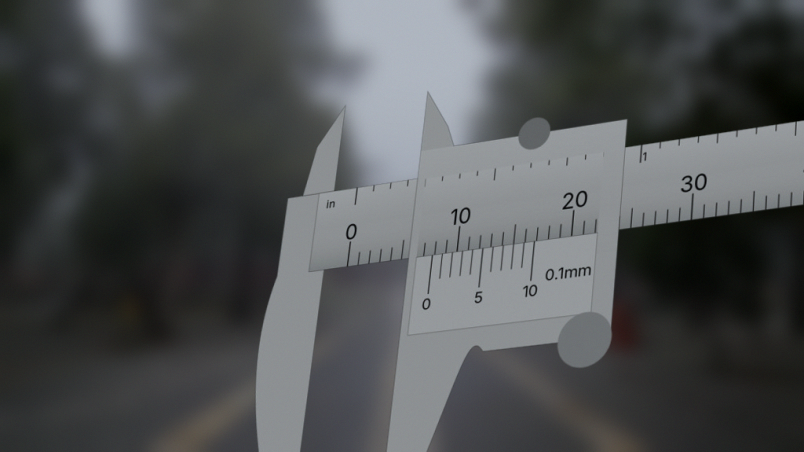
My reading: 7.8,mm
